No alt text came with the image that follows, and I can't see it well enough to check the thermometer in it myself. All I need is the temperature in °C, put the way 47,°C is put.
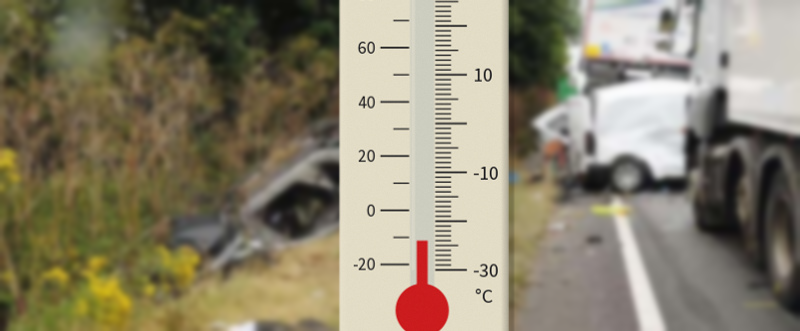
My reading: -24,°C
